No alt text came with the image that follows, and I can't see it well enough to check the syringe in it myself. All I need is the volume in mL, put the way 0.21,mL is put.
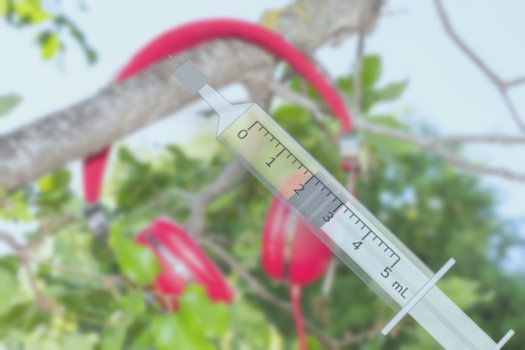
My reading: 2,mL
